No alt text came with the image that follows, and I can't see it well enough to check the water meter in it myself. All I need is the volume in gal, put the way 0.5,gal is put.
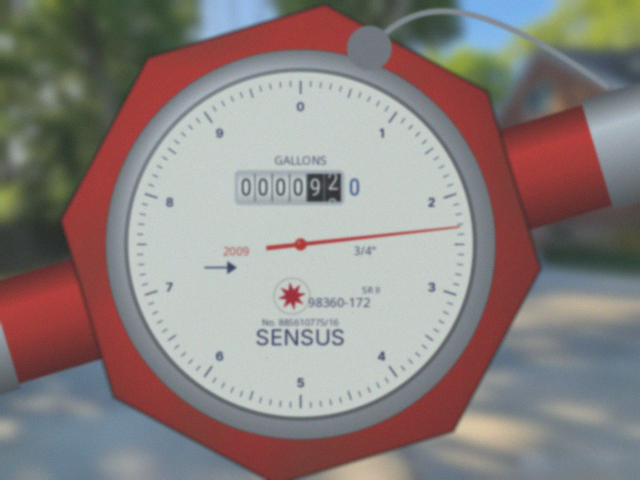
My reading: 922.3,gal
